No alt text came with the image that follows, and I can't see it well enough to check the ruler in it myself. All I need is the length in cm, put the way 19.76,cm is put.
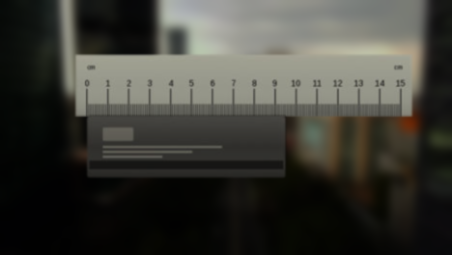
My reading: 9.5,cm
